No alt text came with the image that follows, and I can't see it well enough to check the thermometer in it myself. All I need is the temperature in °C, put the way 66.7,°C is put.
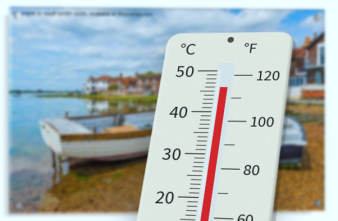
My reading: 46,°C
